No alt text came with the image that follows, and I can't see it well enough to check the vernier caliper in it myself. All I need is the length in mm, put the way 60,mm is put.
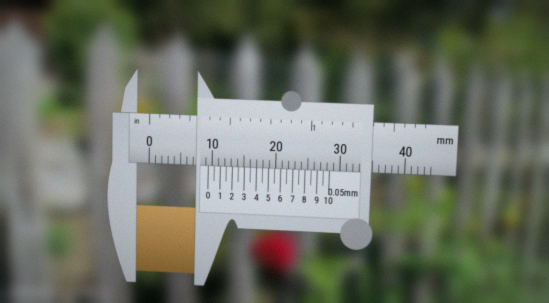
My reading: 9.4,mm
